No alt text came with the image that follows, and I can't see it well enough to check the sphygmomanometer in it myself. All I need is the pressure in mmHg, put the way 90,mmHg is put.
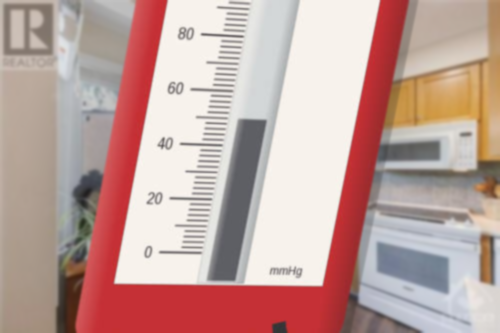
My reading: 50,mmHg
